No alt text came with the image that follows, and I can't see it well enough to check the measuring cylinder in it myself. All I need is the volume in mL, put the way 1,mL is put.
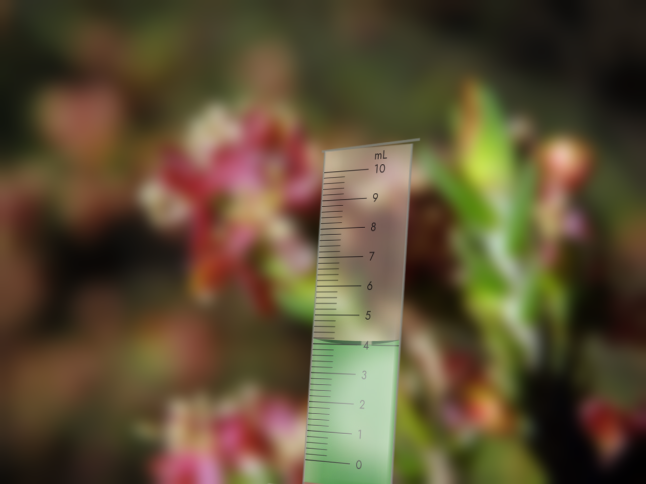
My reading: 4,mL
